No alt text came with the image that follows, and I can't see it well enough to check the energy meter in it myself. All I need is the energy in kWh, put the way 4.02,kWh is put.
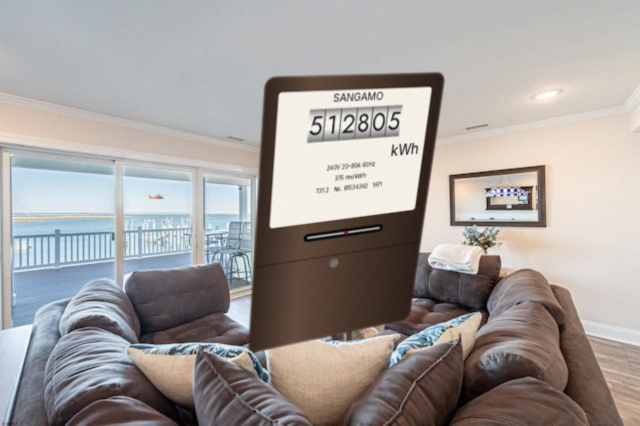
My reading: 512805,kWh
